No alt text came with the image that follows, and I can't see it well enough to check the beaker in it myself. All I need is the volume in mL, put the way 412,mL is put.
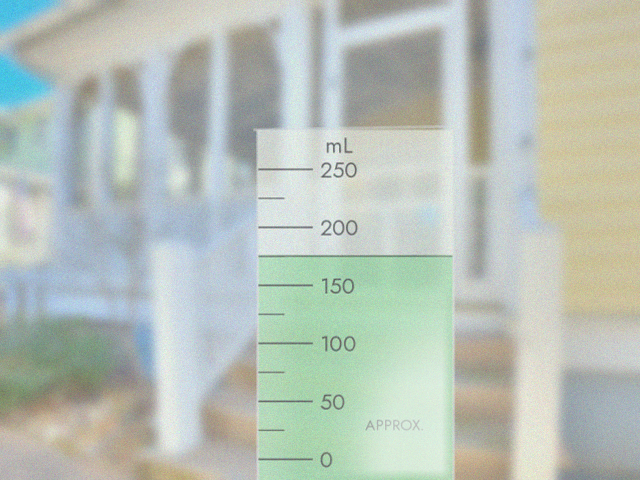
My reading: 175,mL
